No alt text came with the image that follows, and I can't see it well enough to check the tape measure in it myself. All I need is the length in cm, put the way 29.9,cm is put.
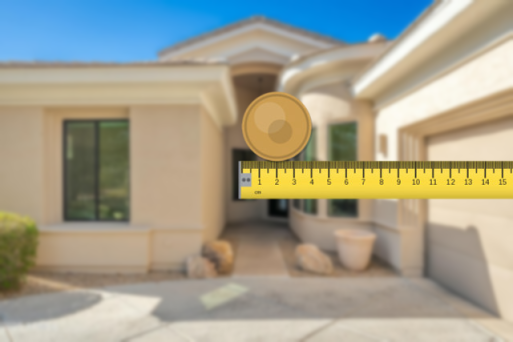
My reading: 4,cm
